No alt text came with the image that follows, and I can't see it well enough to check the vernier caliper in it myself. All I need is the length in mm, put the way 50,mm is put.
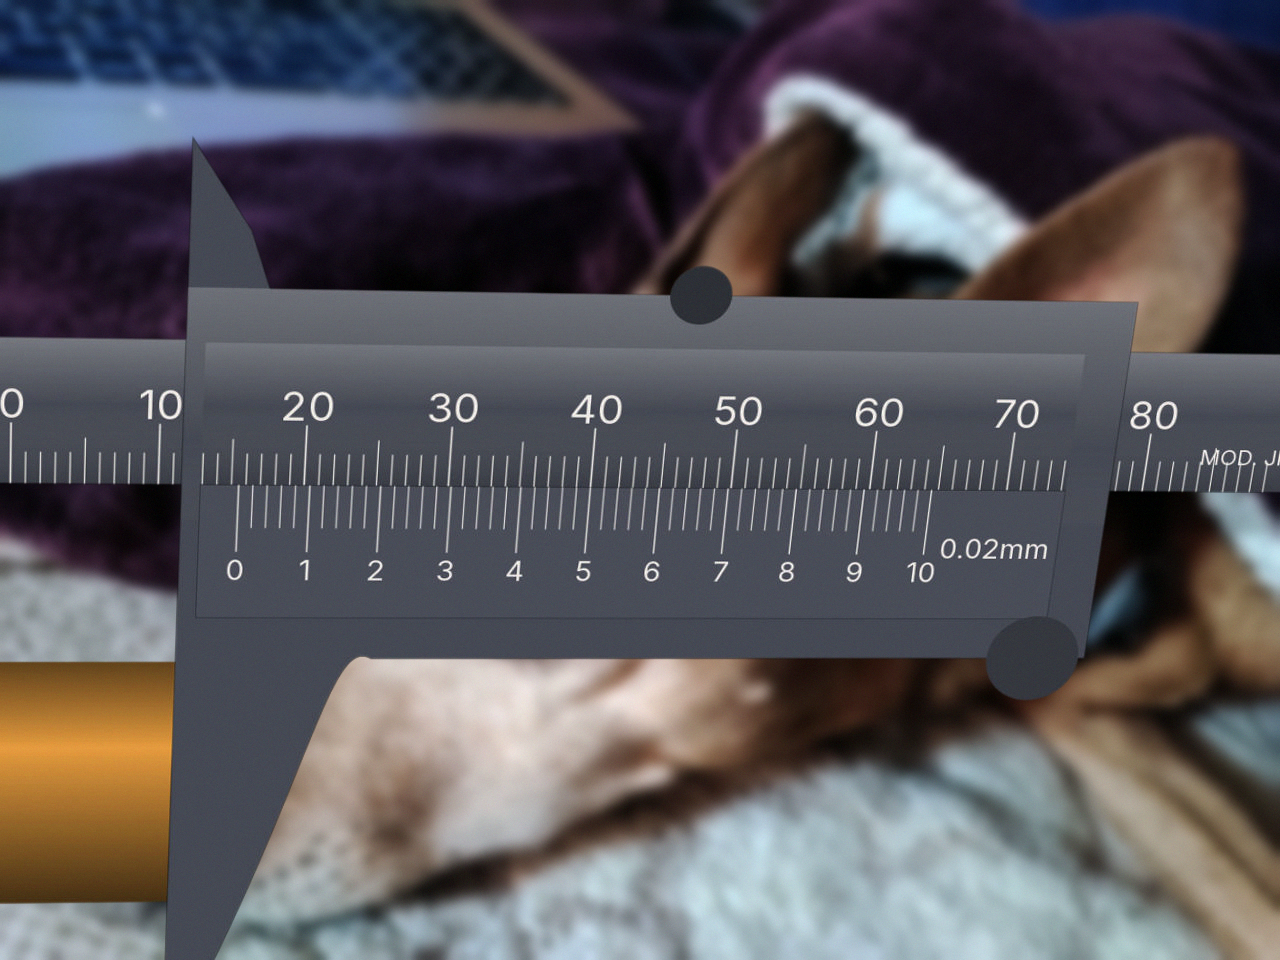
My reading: 15.5,mm
